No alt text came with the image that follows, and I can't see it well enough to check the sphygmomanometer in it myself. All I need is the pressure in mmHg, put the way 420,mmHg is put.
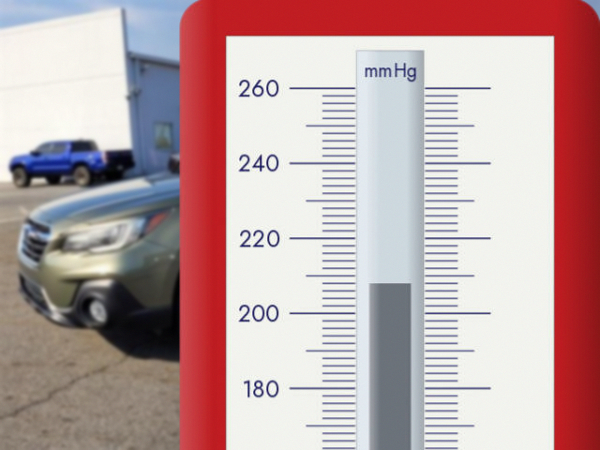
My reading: 208,mmHg
